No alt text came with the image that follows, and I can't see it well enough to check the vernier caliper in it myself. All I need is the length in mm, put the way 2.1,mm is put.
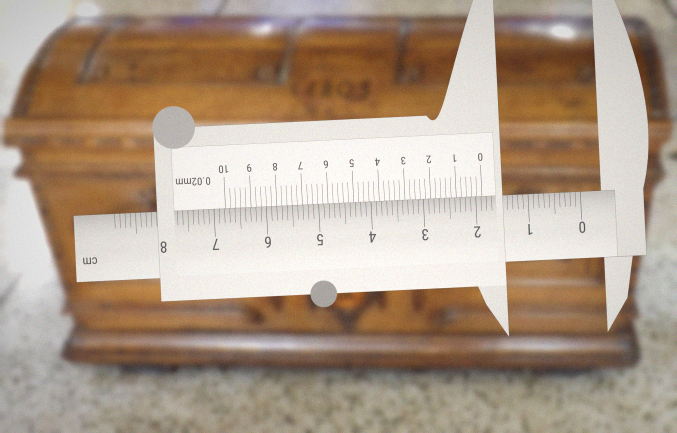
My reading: 18.8,mm
